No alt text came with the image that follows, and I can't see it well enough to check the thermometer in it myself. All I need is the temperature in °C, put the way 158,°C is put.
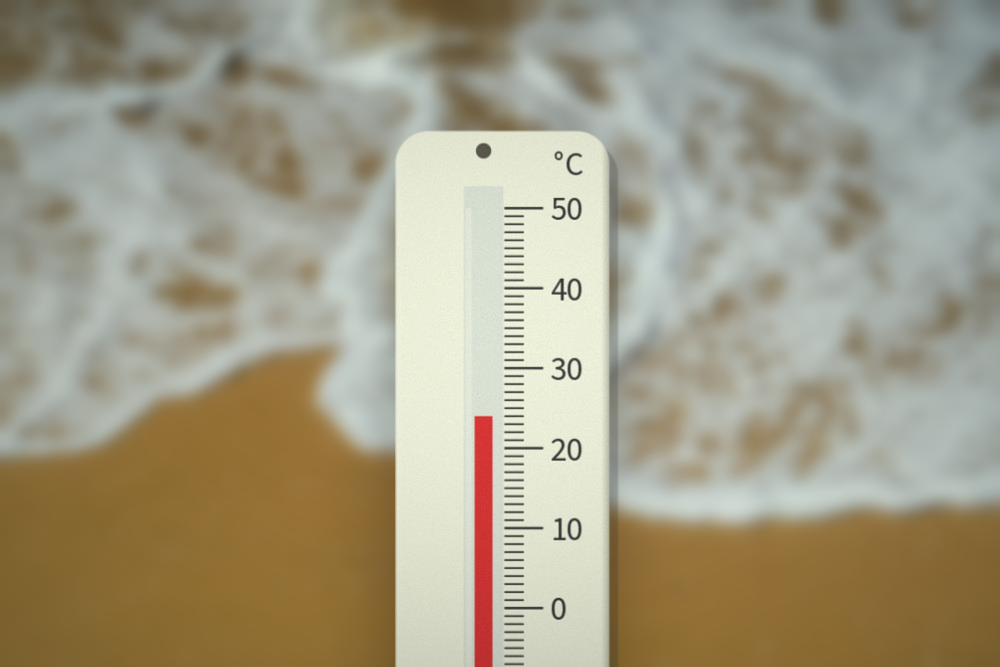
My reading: 24,°C
